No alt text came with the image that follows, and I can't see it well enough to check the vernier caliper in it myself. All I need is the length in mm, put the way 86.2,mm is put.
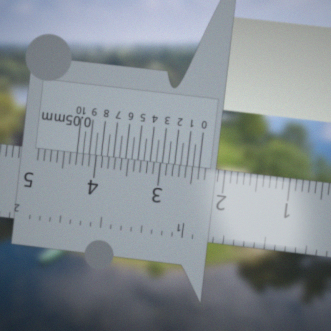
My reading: 24.0,mm
